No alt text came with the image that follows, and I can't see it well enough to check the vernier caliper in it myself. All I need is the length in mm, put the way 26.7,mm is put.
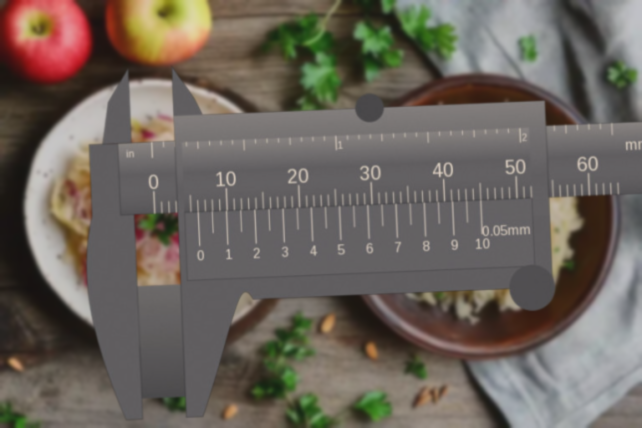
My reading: 6.0,mm
